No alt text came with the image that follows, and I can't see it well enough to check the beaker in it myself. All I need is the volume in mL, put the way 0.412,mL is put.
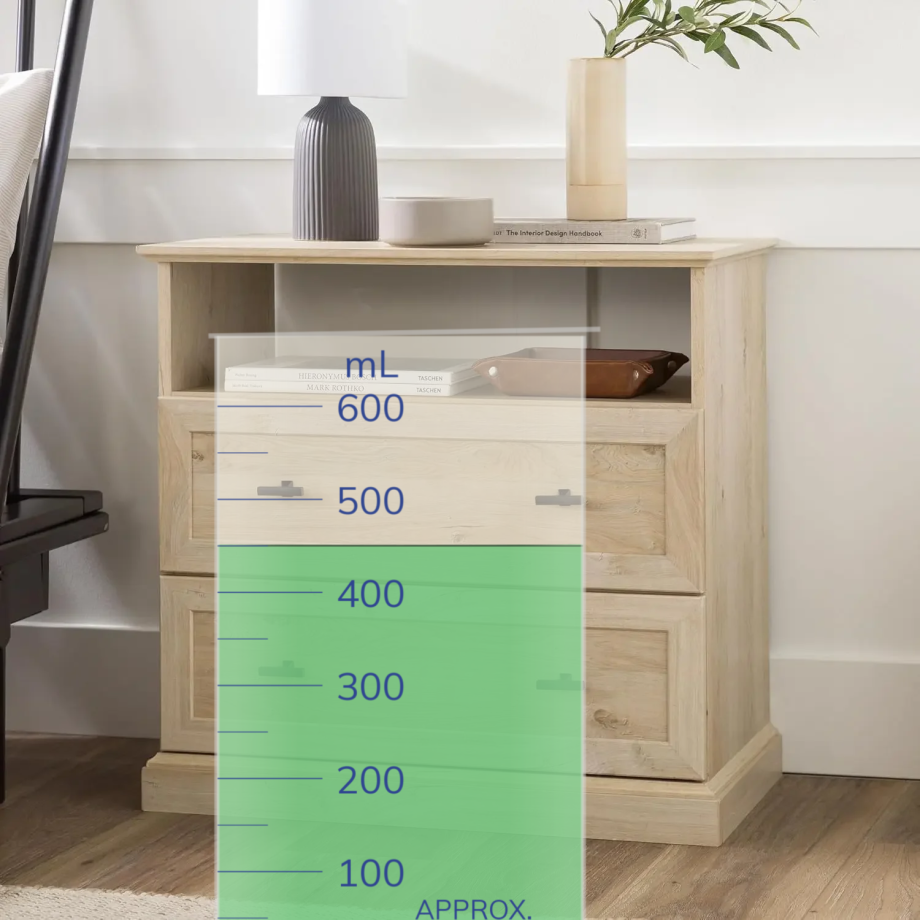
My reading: 450,mL
